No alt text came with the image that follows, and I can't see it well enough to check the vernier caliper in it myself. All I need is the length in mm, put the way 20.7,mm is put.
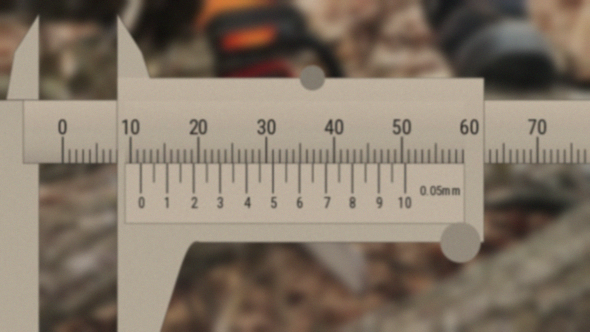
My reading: 11.5,mm
